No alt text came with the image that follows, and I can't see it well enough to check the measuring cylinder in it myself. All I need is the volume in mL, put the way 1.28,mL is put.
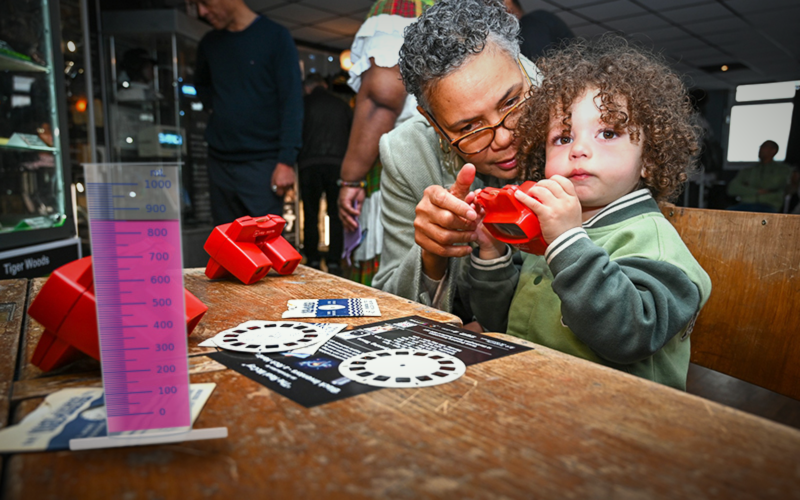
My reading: 850,mL
